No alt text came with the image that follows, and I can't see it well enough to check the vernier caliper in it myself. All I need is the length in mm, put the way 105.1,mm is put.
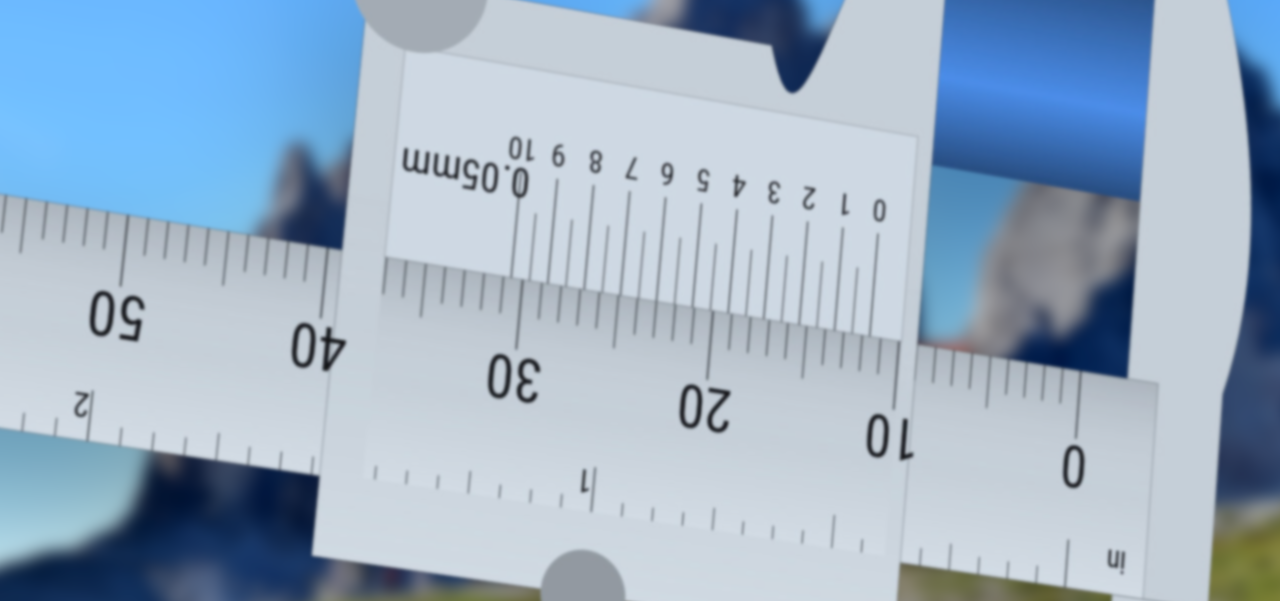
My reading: 11.6,mm
